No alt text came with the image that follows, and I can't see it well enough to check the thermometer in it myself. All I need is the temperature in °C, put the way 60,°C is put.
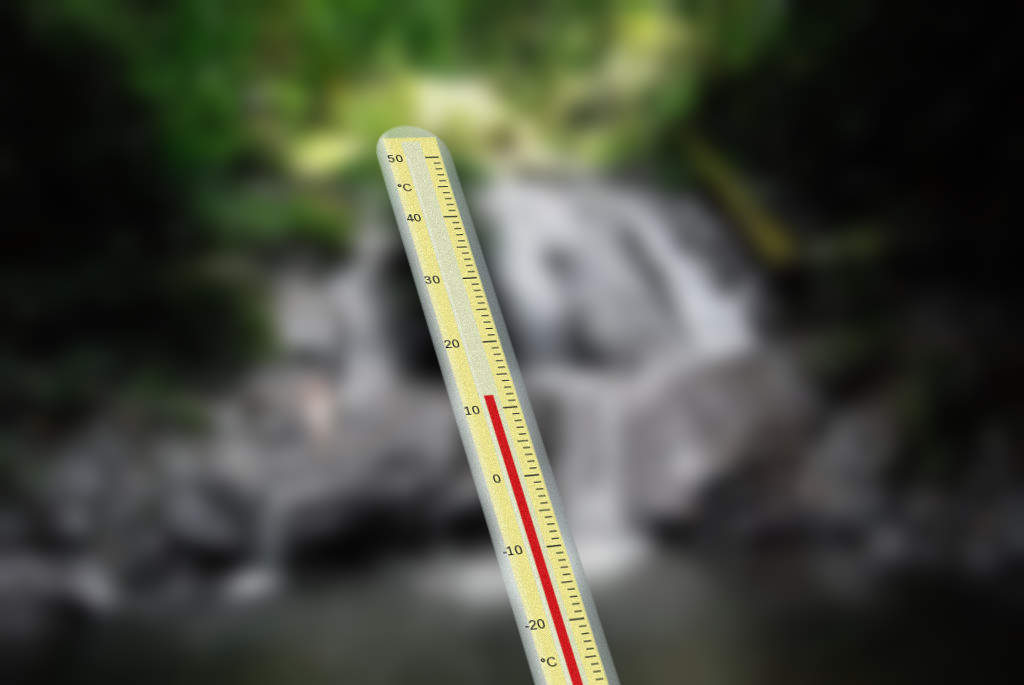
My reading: 12,°C
